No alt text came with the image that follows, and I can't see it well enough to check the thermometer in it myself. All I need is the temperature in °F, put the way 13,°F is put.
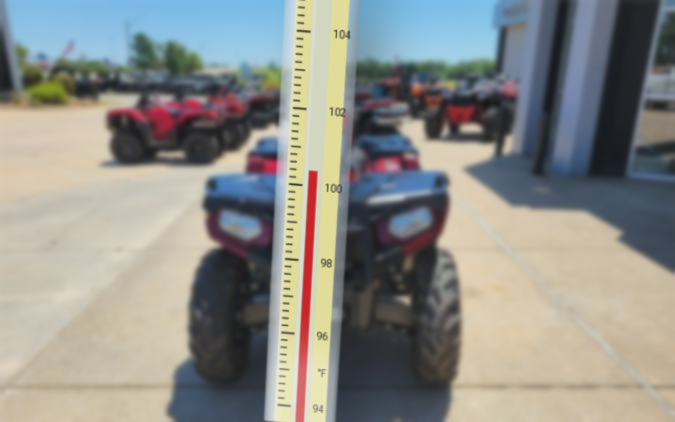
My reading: 100.4,°F
